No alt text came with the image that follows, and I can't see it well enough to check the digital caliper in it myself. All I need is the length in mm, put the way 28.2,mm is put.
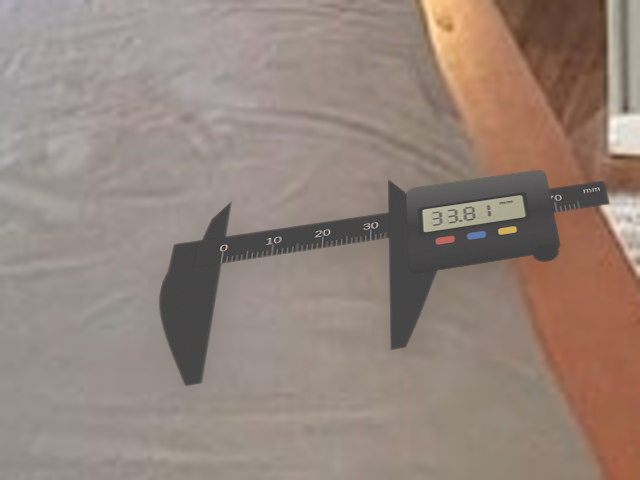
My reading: 33.81,mm
